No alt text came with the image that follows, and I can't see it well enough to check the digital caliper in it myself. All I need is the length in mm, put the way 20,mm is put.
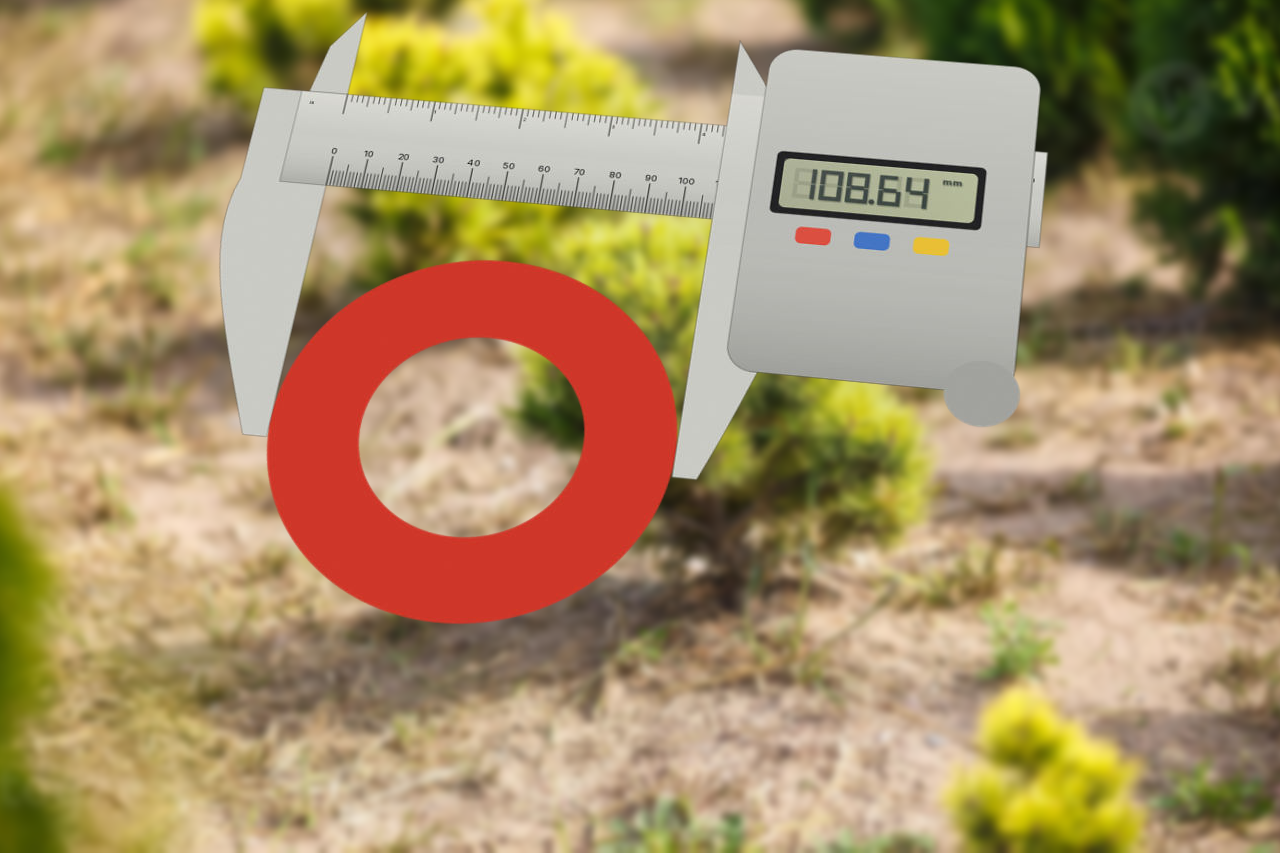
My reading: 108.64,mm
